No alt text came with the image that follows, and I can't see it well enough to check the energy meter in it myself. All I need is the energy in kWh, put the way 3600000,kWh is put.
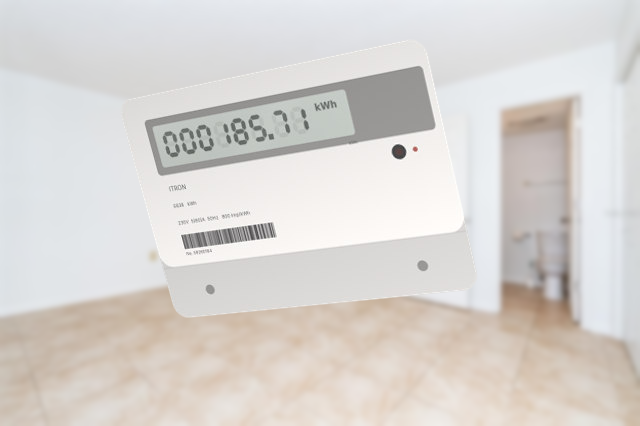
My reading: 185.71,kWh
